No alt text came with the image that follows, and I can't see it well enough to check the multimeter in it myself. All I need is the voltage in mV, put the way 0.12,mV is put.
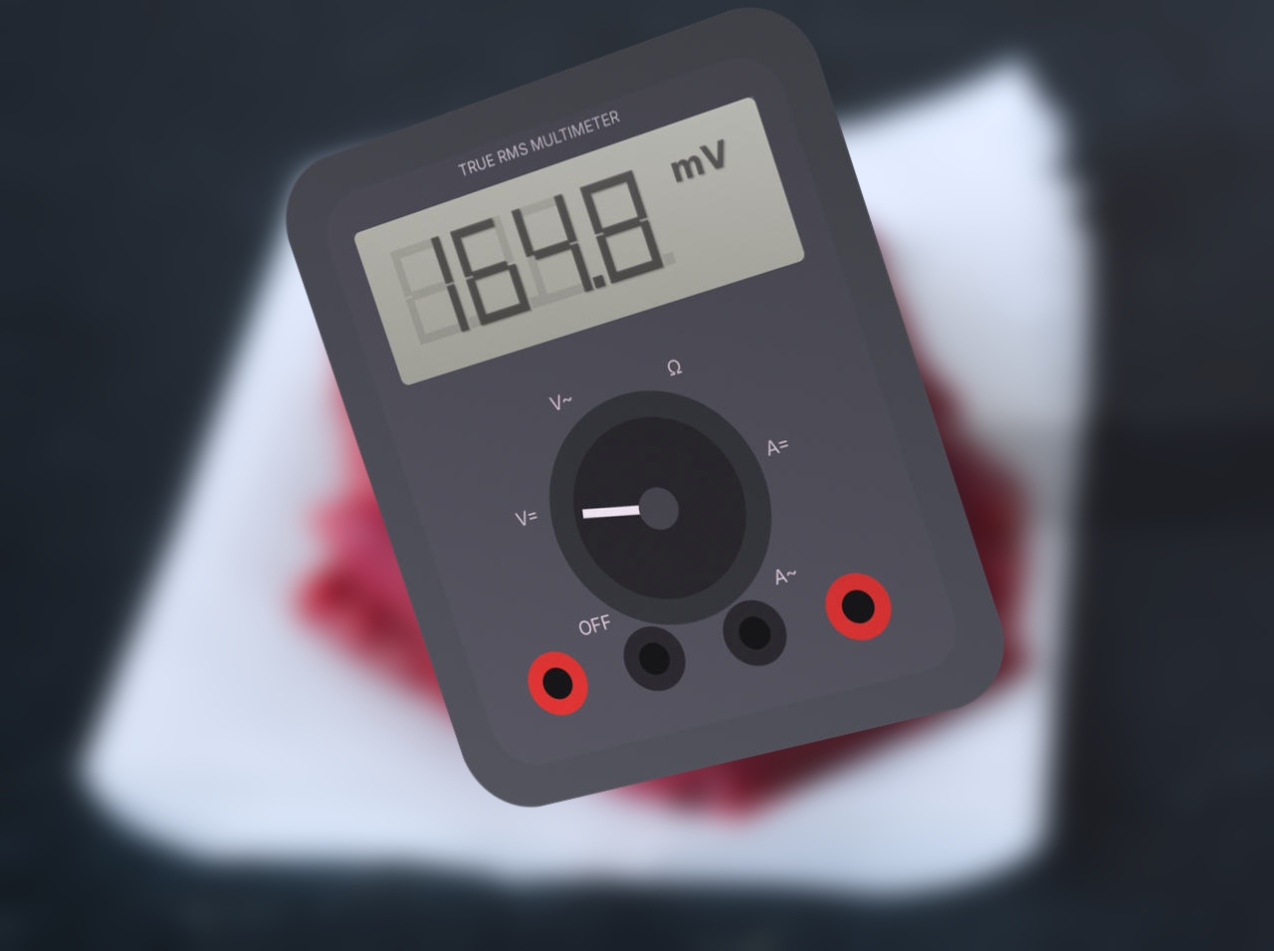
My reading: 164.8,mV
